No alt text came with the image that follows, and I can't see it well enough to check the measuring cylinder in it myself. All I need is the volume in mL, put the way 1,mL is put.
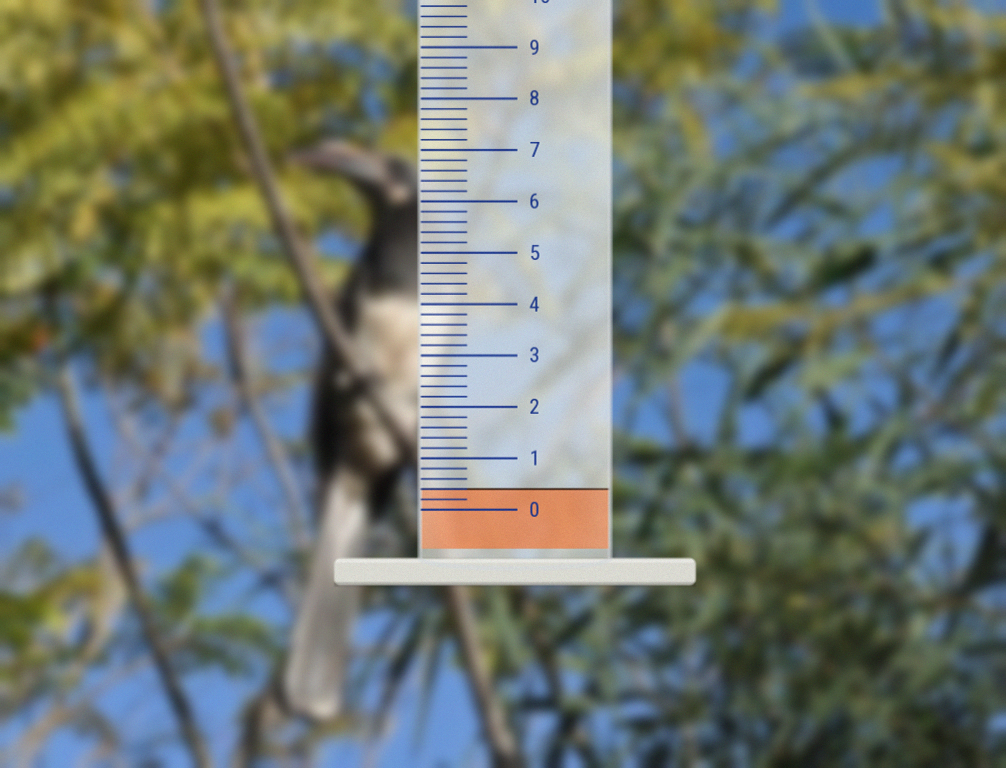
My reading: 0.4,mL
